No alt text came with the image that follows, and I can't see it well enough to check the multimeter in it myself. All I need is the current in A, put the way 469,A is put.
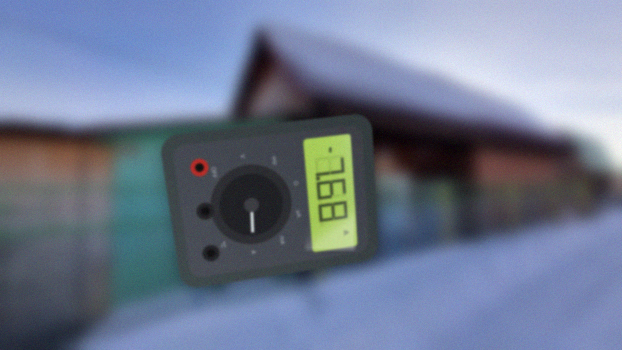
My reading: -7.68,A
